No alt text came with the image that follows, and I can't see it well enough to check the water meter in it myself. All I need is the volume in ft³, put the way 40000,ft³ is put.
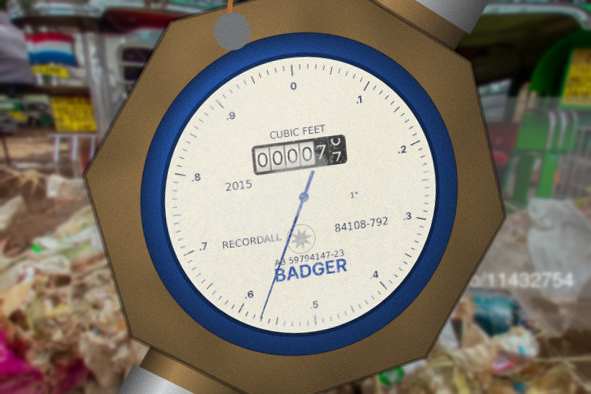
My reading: 76.57,ft³
